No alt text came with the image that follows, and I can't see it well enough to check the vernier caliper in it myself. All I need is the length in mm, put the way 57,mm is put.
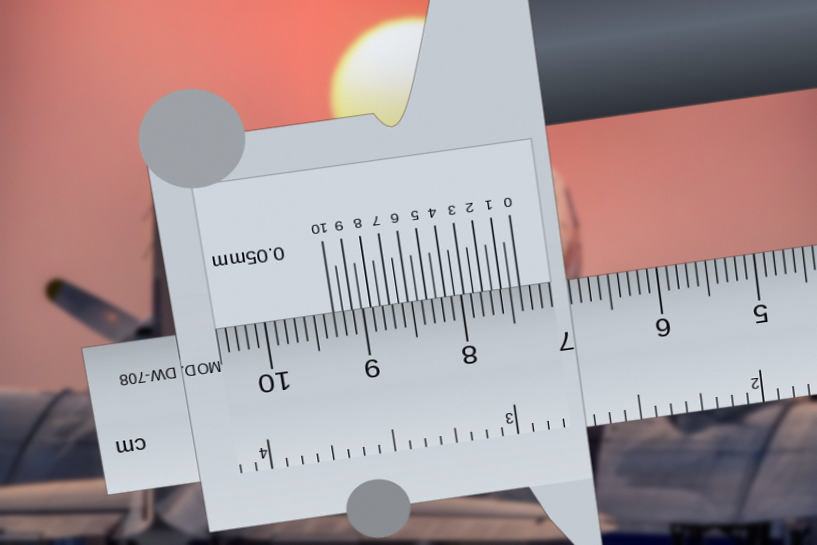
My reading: 74.0,mm
